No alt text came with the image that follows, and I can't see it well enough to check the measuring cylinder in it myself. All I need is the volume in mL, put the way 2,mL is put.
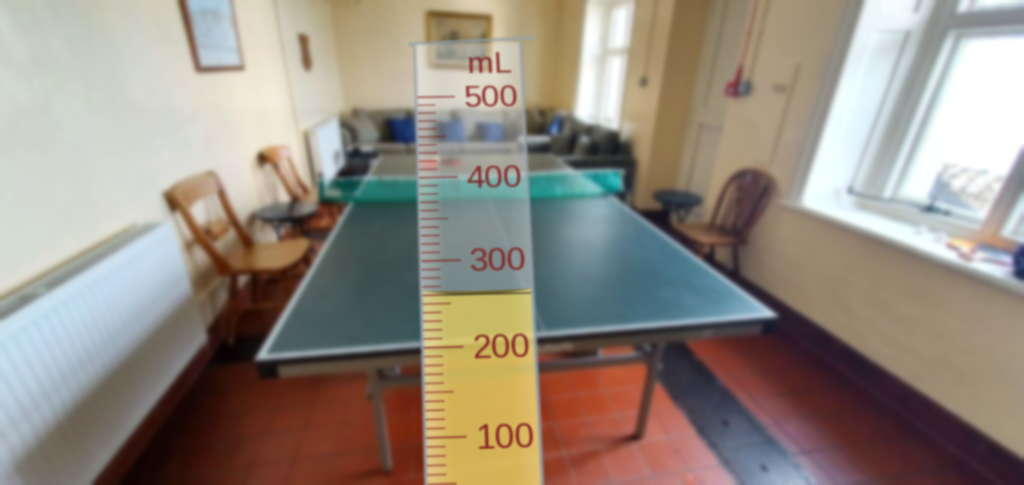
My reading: 260,mL
